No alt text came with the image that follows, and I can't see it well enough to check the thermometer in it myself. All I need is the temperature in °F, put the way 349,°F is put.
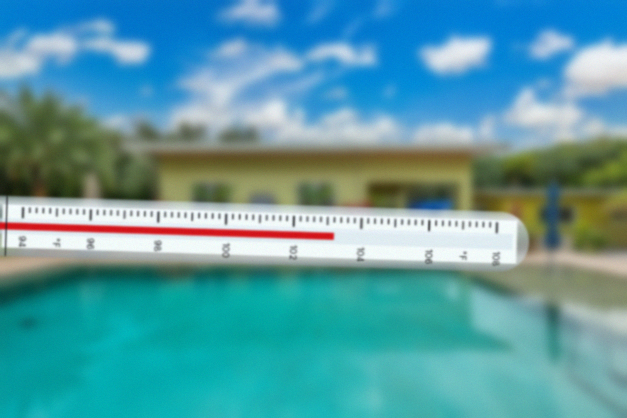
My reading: 103.2,°F
